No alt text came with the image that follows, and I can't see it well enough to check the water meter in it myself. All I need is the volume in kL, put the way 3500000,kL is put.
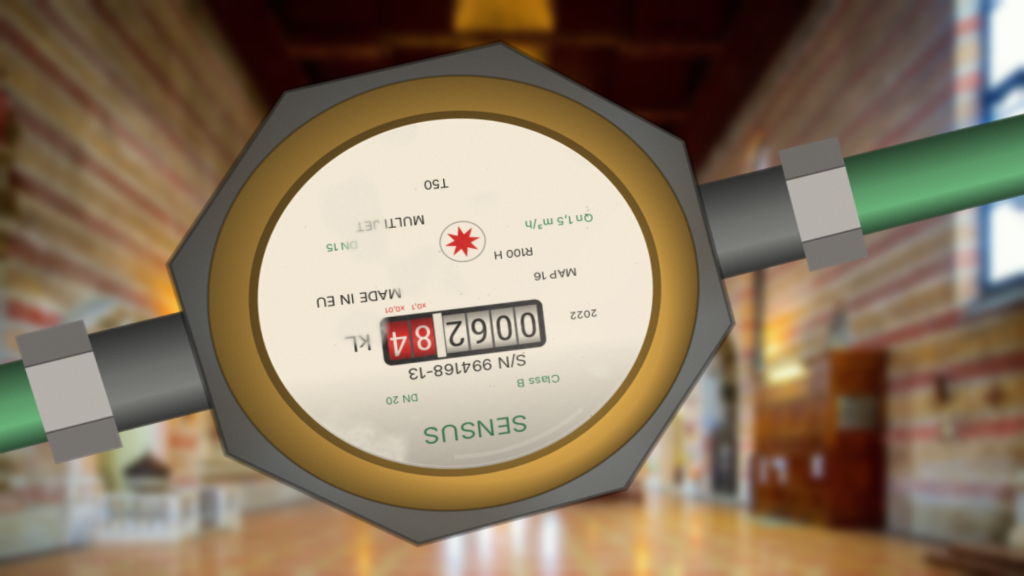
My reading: 62.84,kL
